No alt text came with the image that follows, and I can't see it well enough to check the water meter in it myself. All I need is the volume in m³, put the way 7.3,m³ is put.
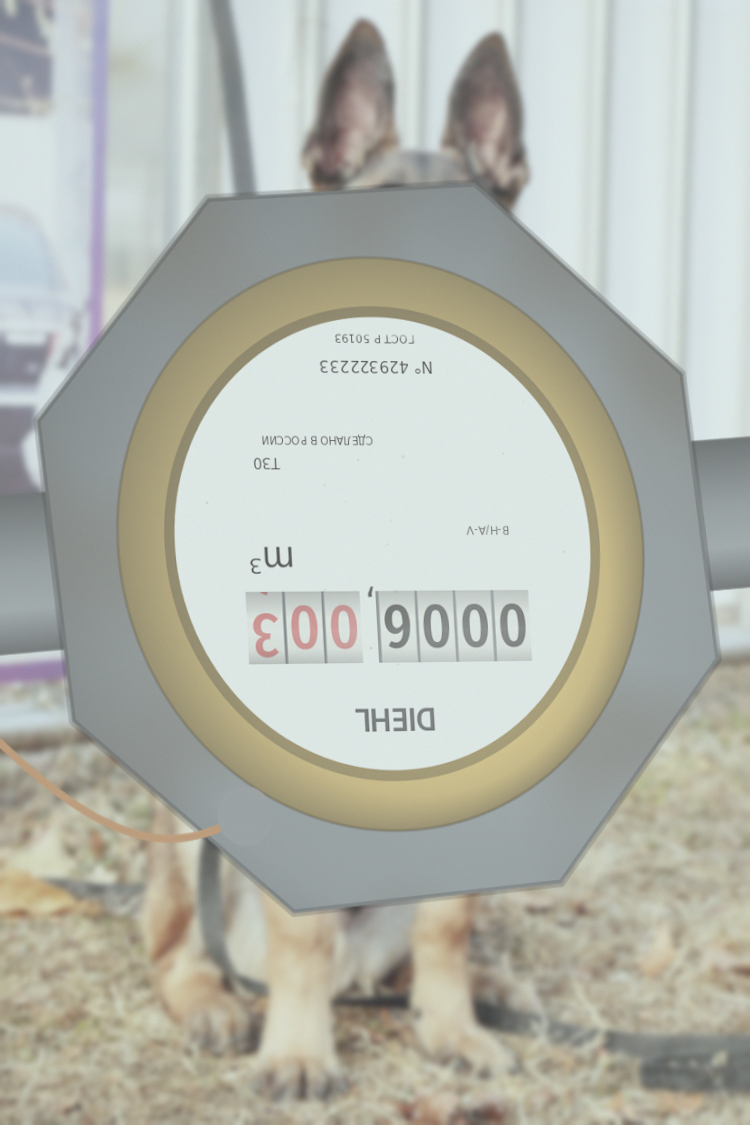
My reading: 6.003,m³
